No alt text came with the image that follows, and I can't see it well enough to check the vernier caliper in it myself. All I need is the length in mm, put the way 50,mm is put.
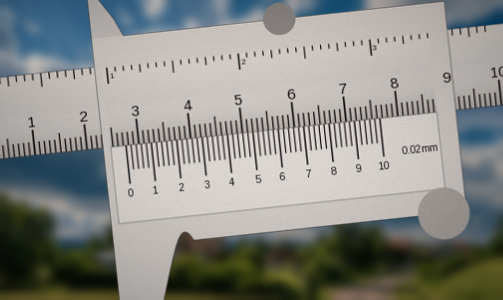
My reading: 27.5,mm
